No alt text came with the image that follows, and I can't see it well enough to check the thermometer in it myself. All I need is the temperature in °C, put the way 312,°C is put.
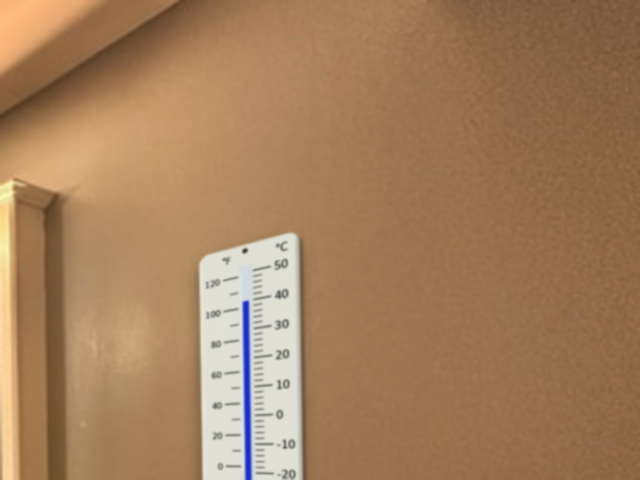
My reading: 40,°C
